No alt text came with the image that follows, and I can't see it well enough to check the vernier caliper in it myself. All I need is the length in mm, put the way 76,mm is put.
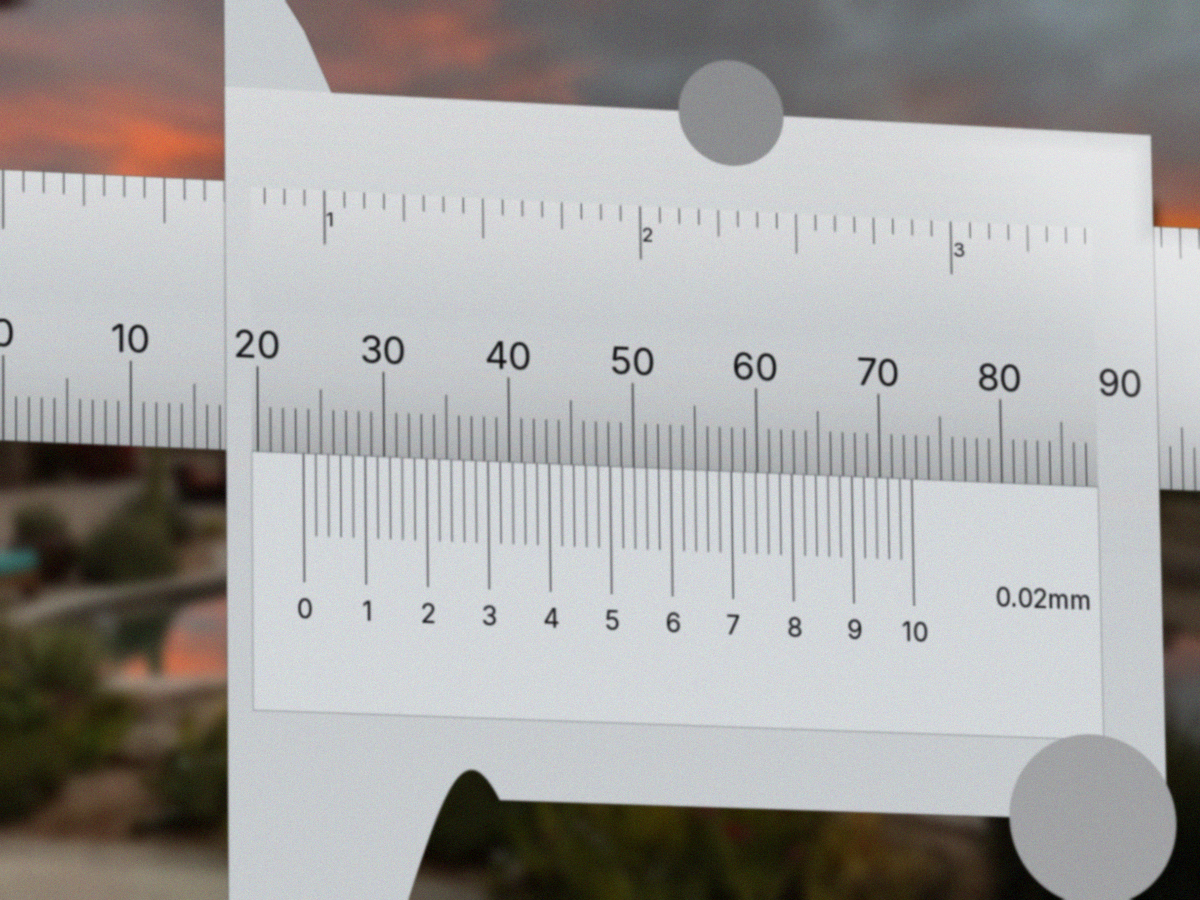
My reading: 23.6,mm
